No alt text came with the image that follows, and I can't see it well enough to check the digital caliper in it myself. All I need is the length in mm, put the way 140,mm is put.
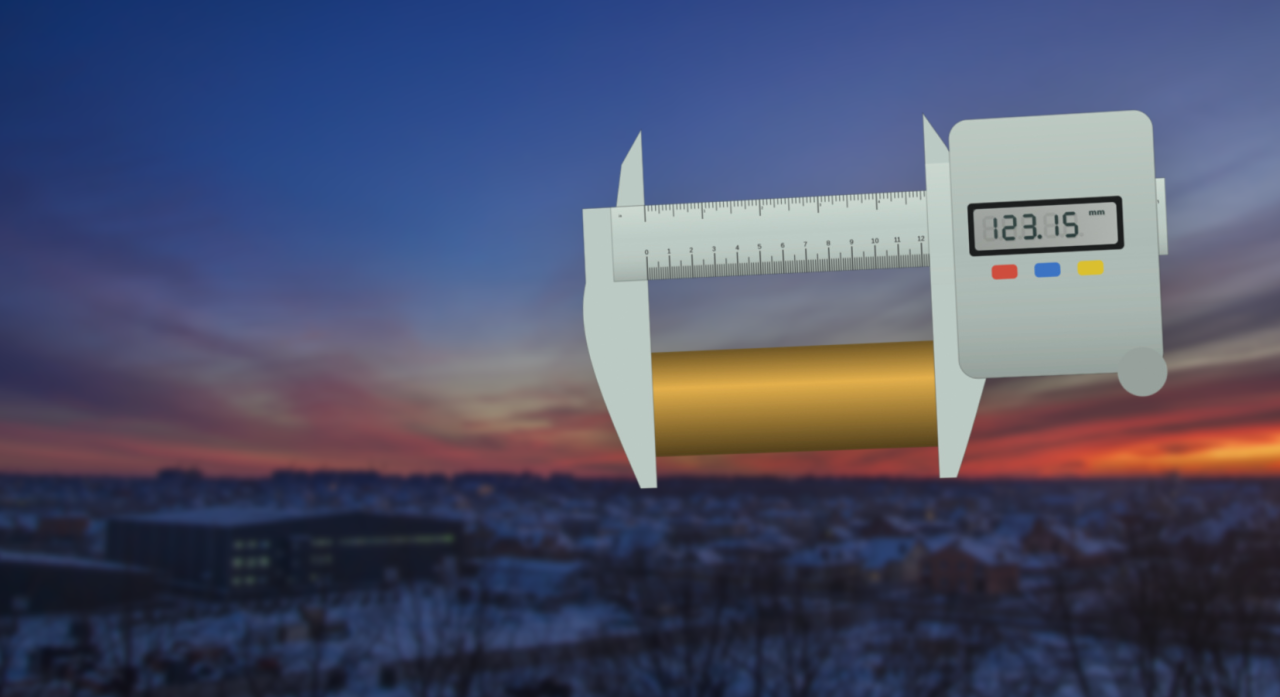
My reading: 123.15,mm
